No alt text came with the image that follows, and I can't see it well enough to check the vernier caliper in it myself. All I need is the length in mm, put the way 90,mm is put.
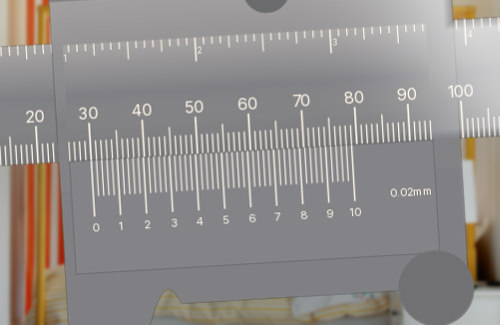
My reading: 30.0,mm
